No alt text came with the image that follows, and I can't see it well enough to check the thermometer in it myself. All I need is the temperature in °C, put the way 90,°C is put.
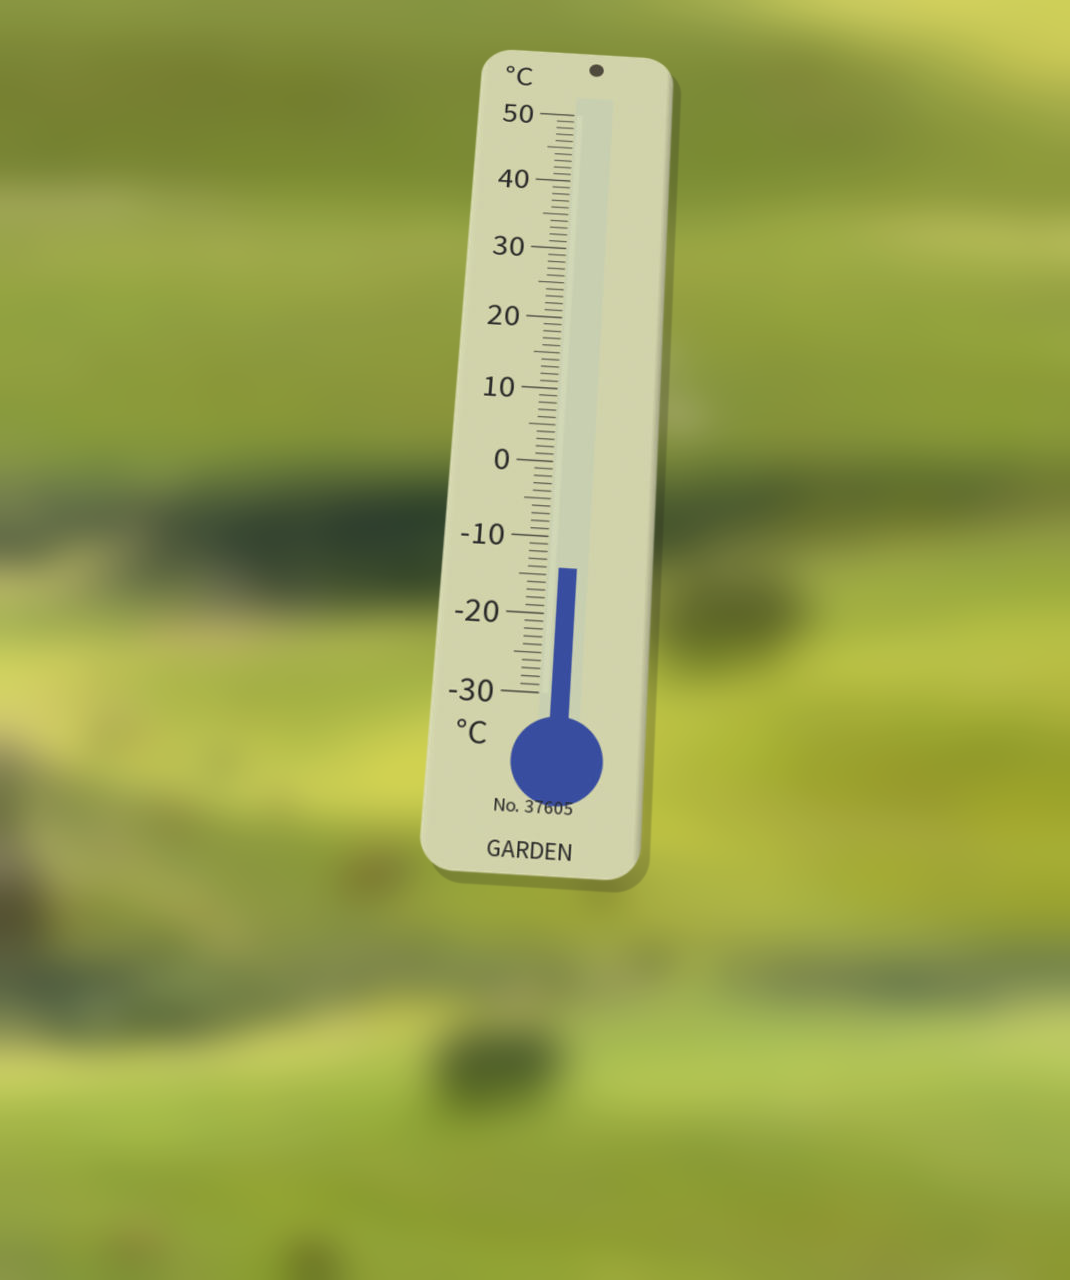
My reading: -14,°C
